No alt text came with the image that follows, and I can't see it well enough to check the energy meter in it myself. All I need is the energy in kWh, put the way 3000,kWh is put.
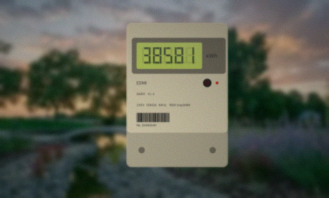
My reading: 38581,kWh
